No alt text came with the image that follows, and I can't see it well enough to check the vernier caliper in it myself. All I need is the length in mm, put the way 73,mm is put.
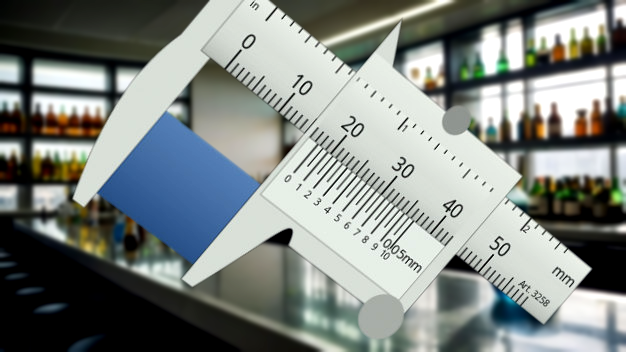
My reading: 17.6,mm
